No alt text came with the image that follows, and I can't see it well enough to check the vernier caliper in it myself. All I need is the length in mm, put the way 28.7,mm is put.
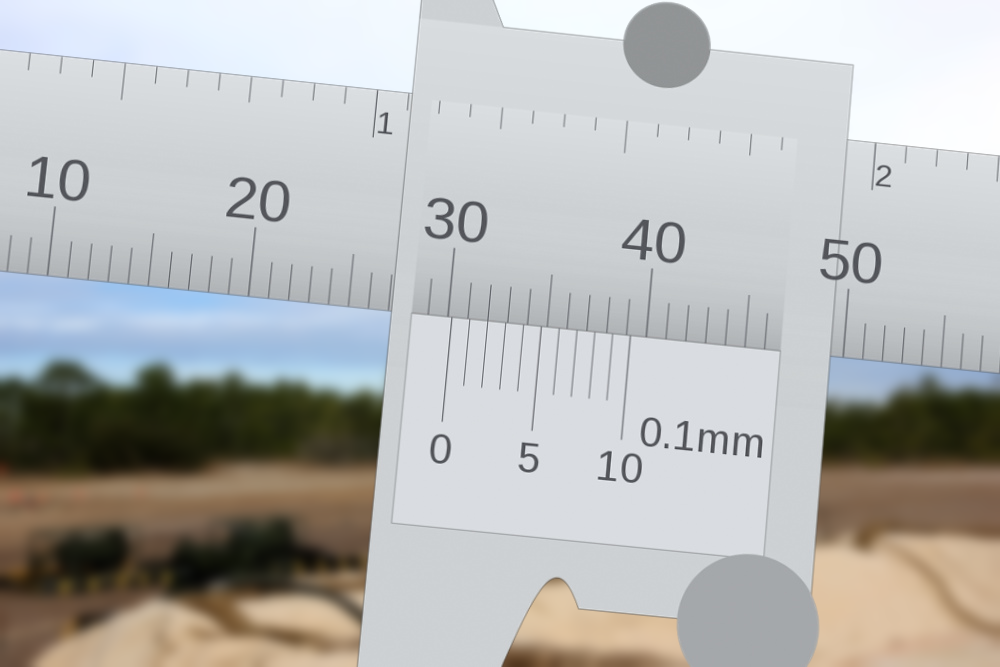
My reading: 30.2,mm
